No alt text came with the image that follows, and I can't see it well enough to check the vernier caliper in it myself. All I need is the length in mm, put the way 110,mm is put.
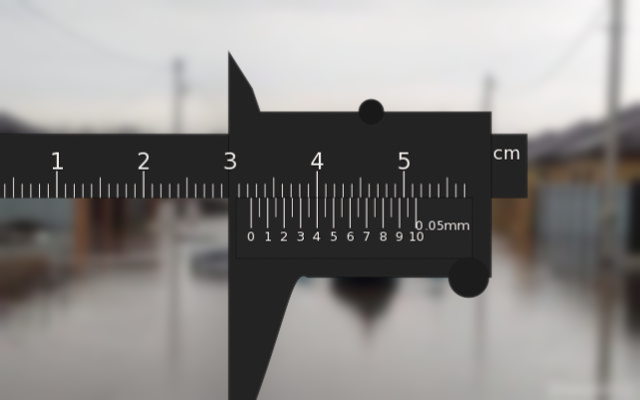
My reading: 32.4,mm
